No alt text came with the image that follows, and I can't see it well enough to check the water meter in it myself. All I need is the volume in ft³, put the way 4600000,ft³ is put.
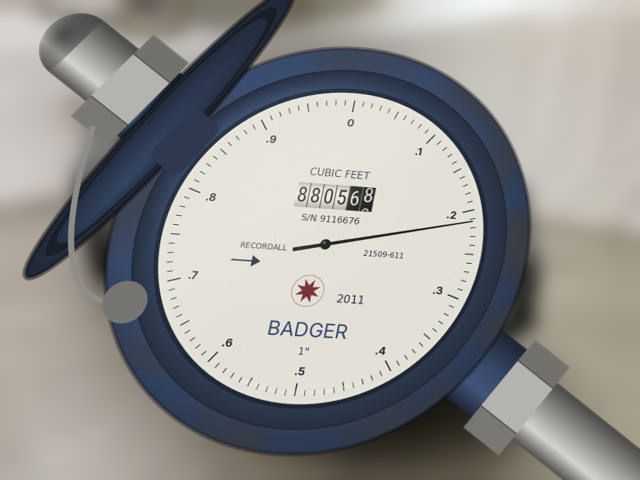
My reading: 880568.21,ft³
